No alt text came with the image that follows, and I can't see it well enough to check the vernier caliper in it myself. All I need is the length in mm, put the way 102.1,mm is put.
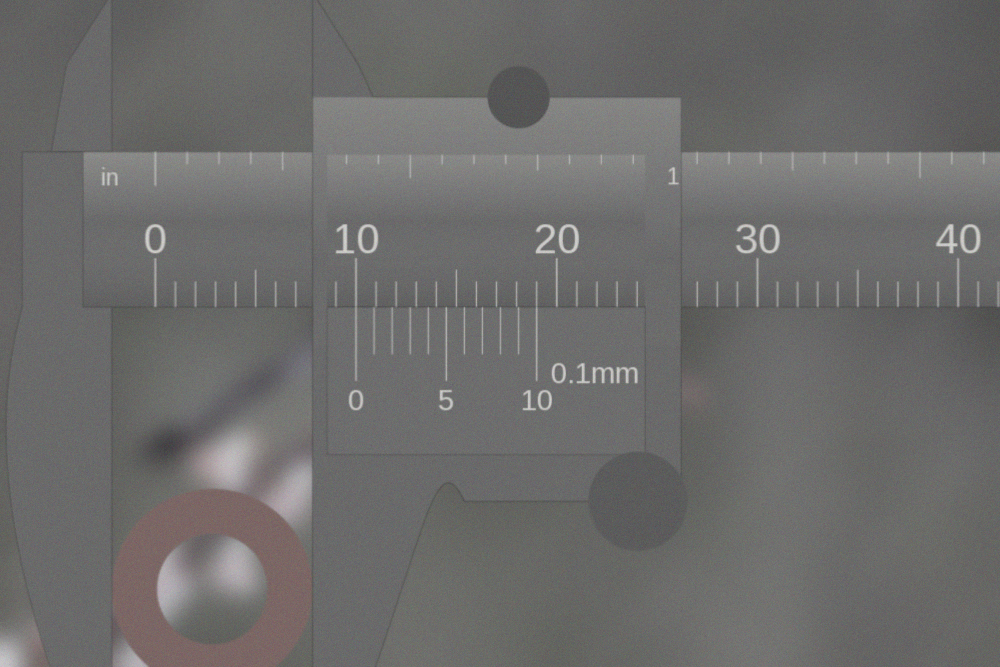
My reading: 10.0,mm
